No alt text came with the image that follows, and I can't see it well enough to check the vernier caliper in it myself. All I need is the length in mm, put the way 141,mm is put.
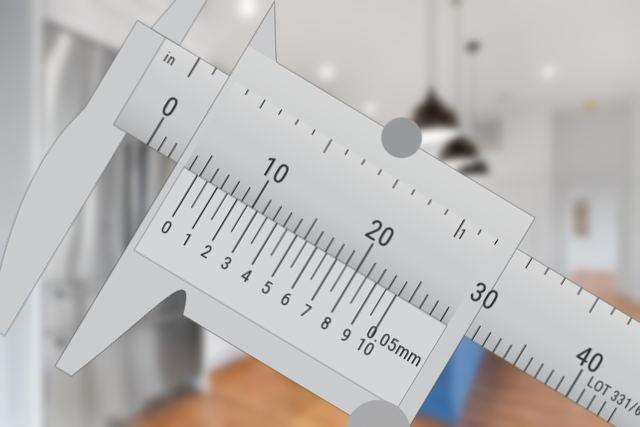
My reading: 4.8,mm
